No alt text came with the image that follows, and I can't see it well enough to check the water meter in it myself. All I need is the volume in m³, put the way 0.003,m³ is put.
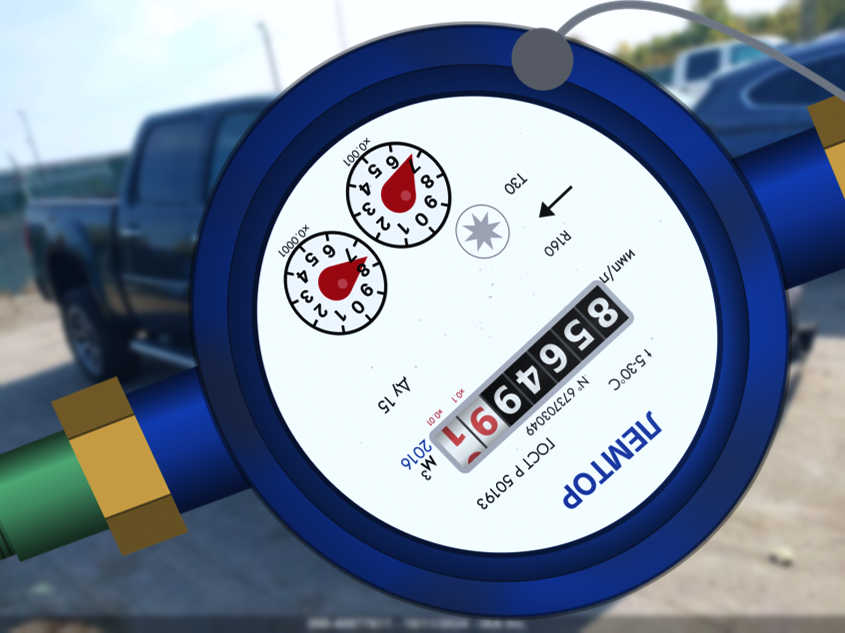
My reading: 85649.9067,m³
